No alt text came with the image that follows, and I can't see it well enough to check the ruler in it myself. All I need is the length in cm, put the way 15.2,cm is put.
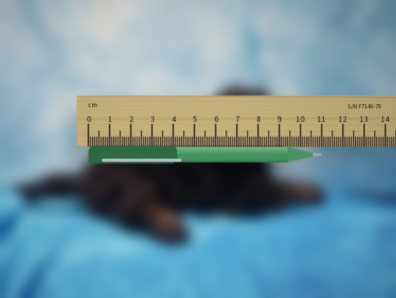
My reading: 11,cm
